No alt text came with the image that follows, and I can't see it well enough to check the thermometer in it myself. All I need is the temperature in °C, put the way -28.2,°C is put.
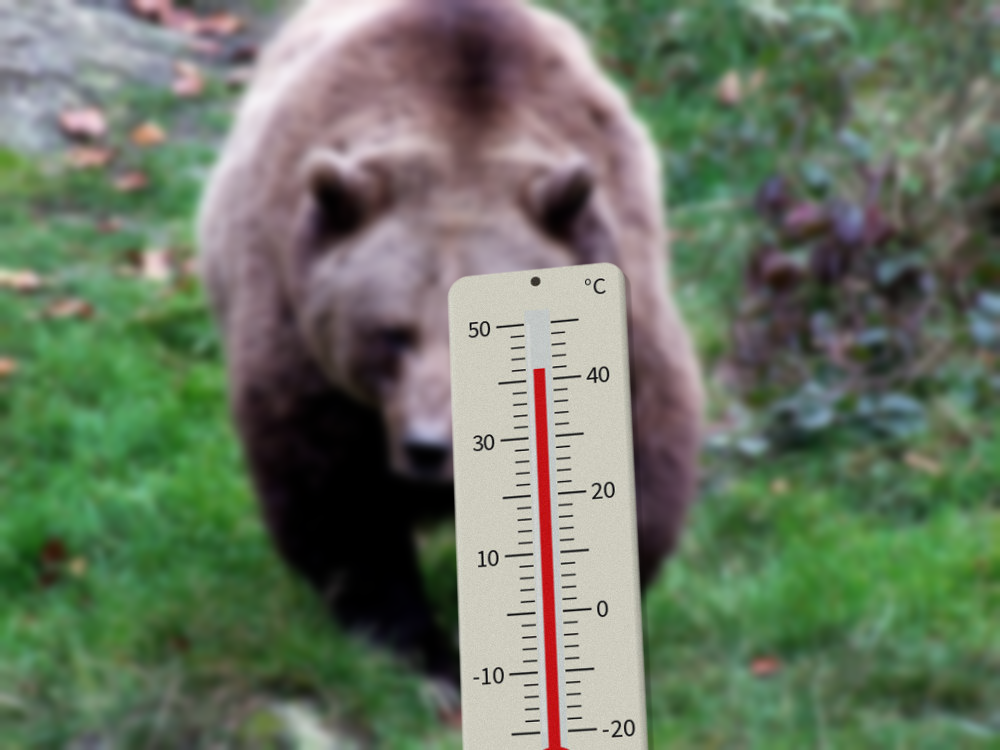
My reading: 42,°C
